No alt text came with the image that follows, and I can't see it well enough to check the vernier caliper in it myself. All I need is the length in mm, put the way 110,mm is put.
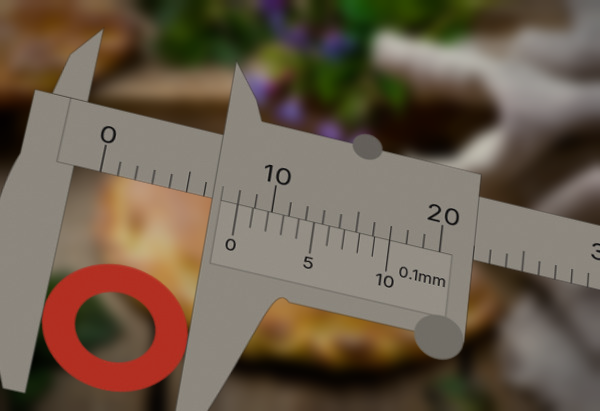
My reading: 8.0,mm
